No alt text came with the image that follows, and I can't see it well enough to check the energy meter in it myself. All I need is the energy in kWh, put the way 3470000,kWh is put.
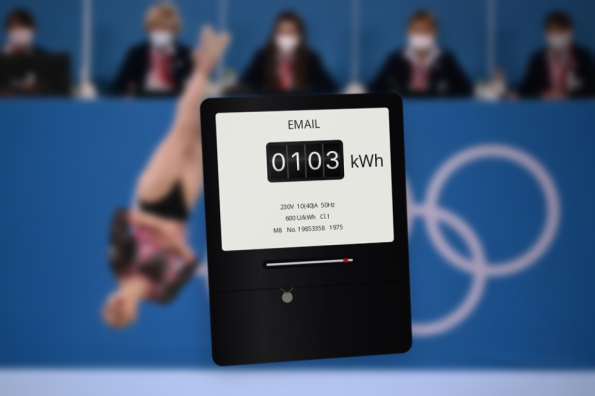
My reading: 103,kWh
